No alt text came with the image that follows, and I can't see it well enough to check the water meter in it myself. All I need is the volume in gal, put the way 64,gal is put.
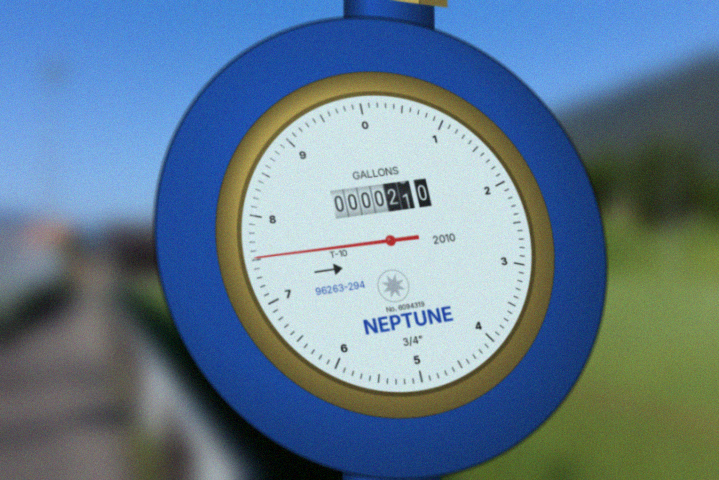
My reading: 207.5,gal
